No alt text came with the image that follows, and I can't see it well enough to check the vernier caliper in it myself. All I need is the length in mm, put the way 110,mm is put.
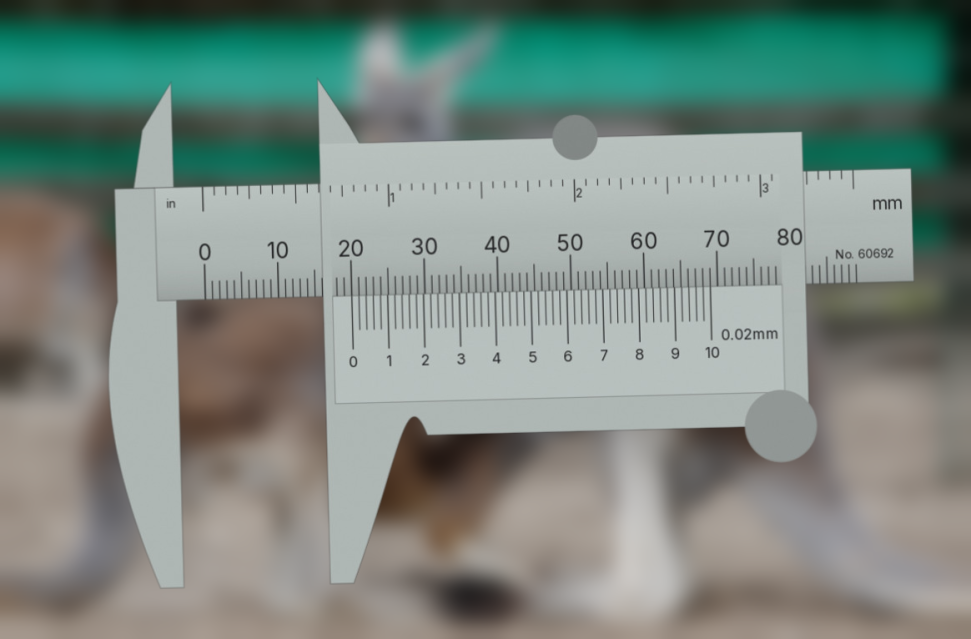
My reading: 20.0,mm
